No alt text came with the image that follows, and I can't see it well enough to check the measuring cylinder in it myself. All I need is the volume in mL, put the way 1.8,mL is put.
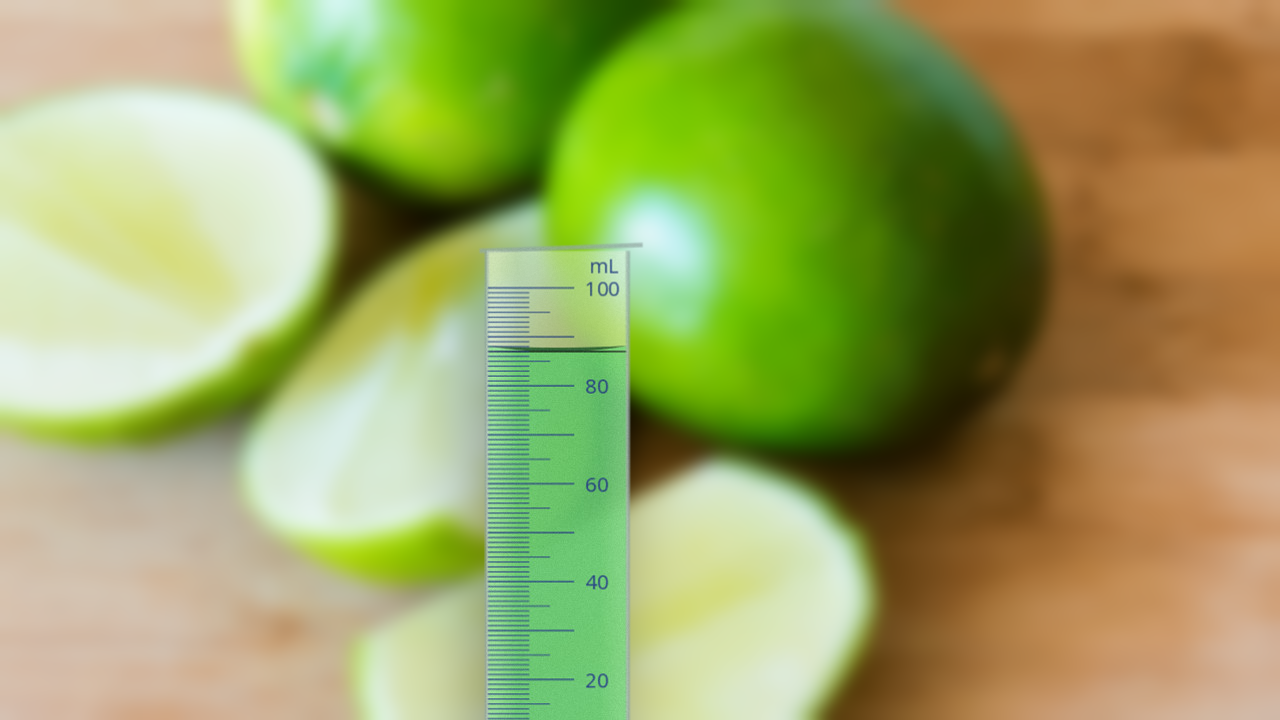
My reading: 87,mL
